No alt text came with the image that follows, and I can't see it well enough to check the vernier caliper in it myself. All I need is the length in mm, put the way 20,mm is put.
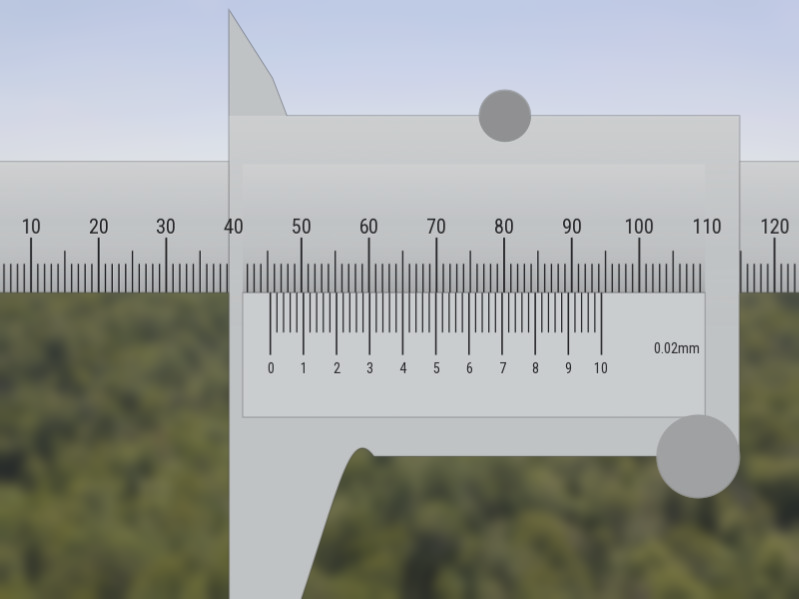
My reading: 45.4,mm
